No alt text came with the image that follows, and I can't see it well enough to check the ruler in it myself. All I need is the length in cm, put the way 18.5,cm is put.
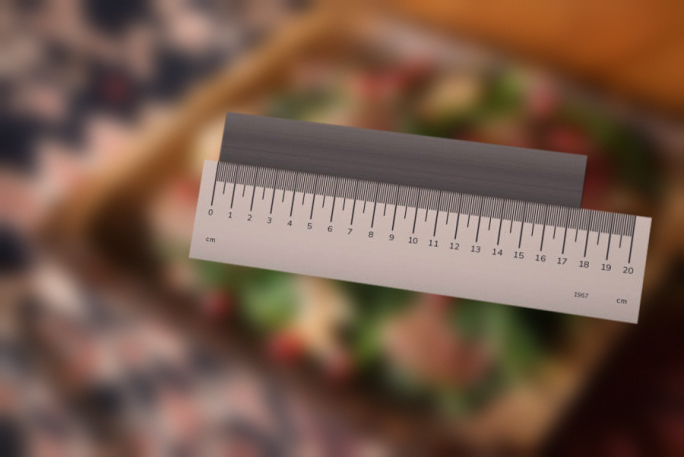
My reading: 17.5,cm
